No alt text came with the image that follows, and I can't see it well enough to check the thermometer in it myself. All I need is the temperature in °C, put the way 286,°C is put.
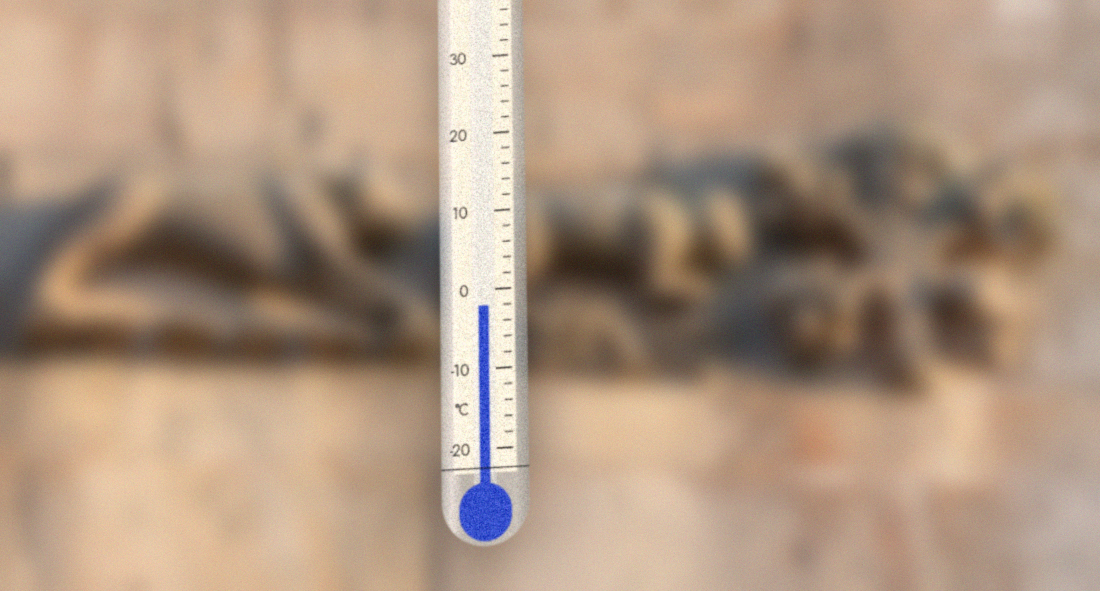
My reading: -2,°C
